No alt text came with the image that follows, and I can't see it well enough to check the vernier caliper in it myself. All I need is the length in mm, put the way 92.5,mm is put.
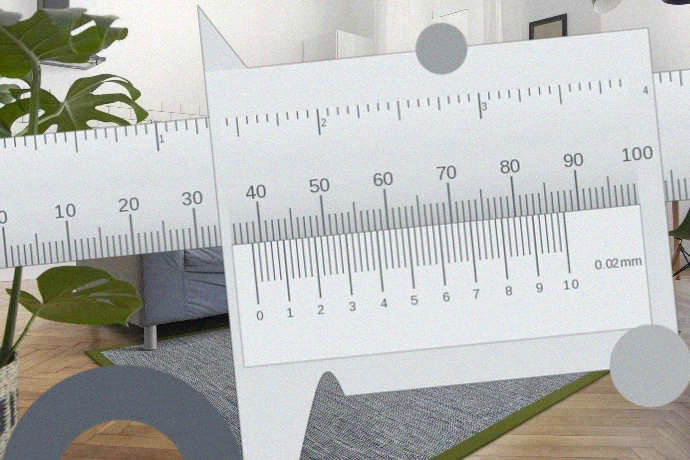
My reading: 38.6,mm
